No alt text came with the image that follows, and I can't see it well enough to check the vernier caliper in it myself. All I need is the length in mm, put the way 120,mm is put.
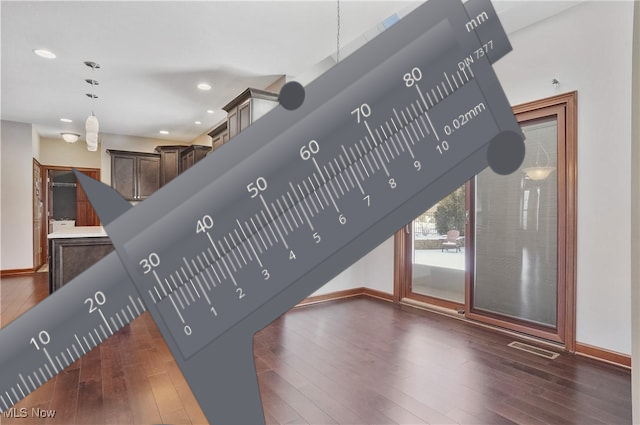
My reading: 30.4,mm
